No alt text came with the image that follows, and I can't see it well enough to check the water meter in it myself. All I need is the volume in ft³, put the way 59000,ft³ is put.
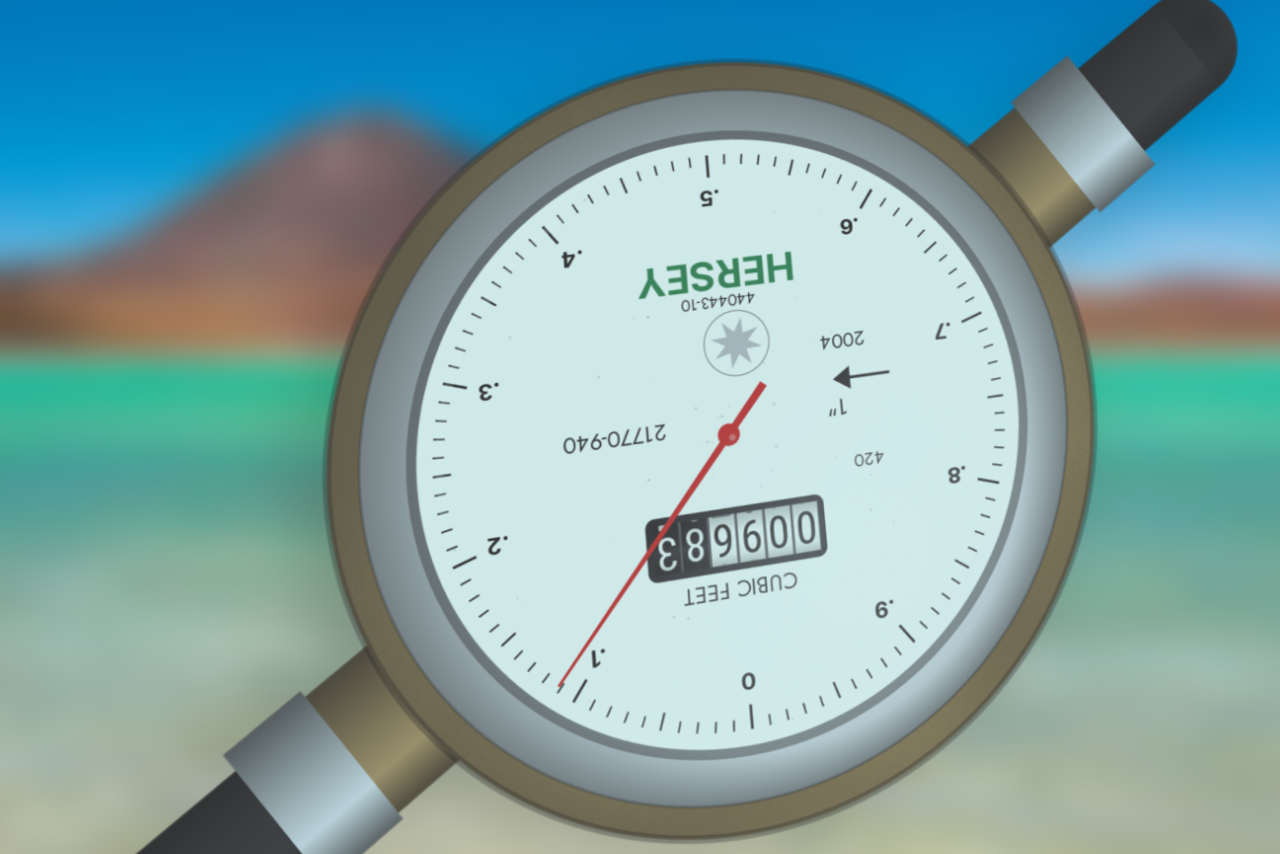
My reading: 9683.11,ft³
